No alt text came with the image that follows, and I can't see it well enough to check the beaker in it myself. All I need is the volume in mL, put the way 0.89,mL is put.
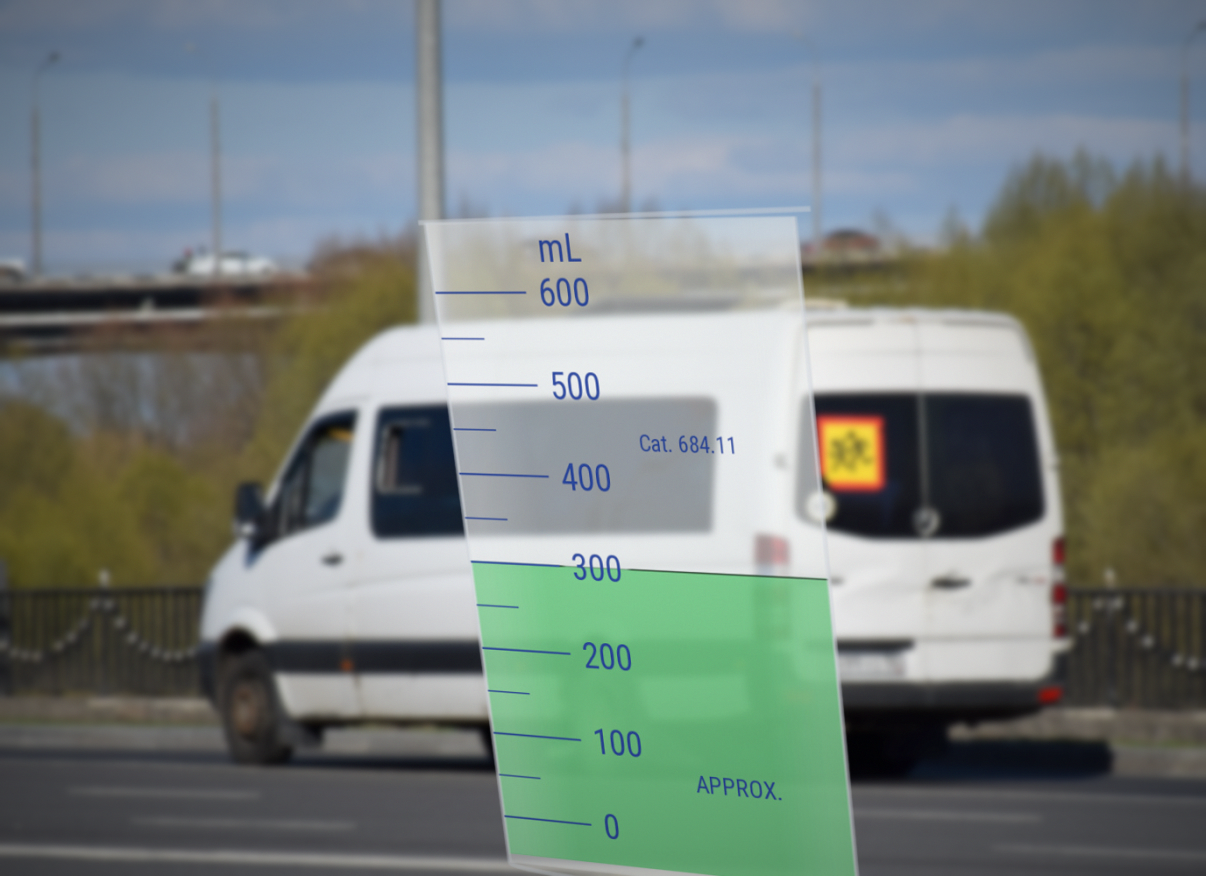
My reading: 300,mL
